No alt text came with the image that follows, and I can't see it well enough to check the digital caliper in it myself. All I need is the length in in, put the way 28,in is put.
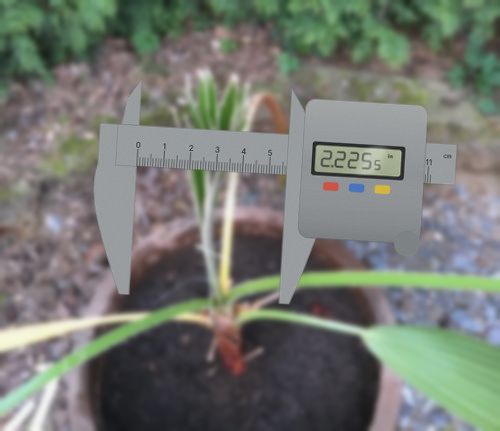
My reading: 2.2255,in
